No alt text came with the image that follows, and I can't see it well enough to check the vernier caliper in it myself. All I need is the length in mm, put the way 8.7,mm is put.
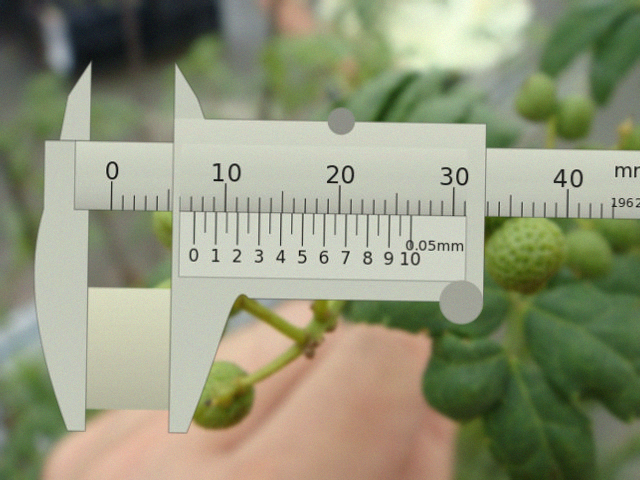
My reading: 7.3,mm
